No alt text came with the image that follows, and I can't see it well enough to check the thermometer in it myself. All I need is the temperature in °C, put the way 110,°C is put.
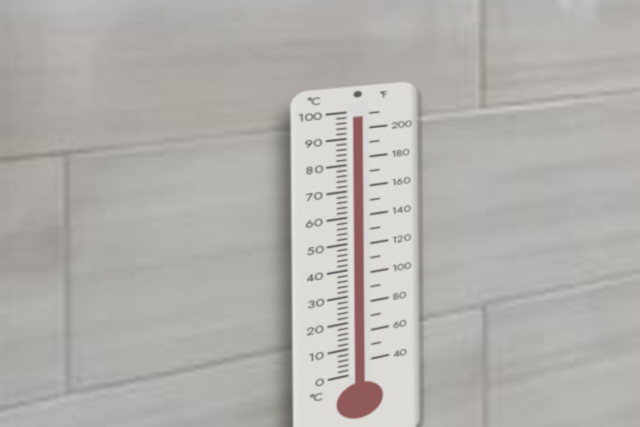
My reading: 98,°C
